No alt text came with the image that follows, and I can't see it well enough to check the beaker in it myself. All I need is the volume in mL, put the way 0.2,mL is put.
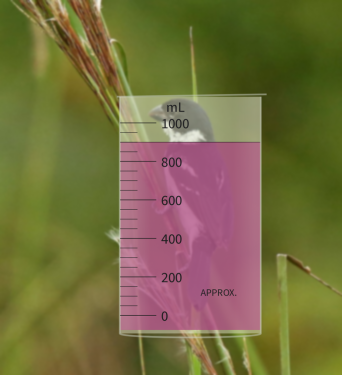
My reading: 900,mL
